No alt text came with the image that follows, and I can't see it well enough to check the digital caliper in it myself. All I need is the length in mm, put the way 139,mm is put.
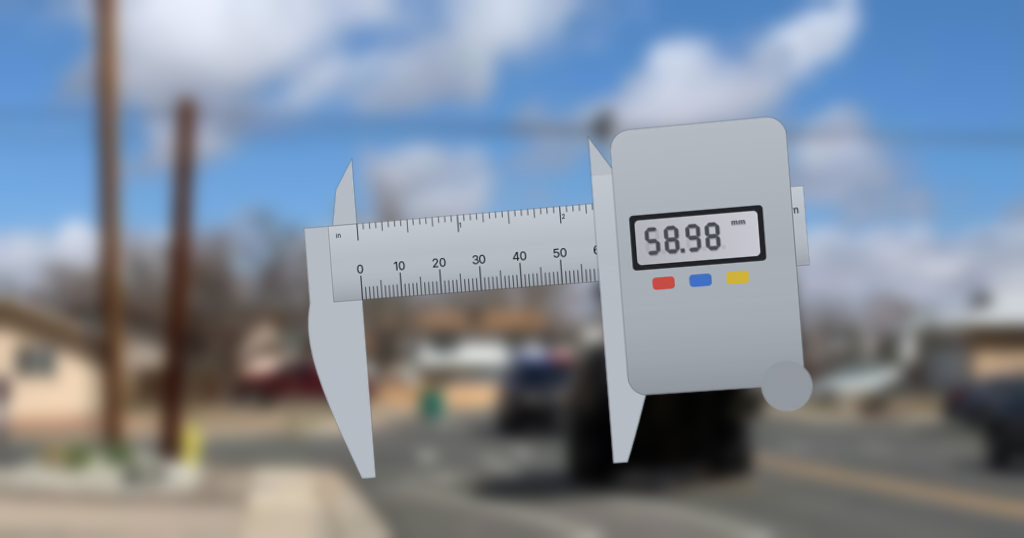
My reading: 58.98,mm
